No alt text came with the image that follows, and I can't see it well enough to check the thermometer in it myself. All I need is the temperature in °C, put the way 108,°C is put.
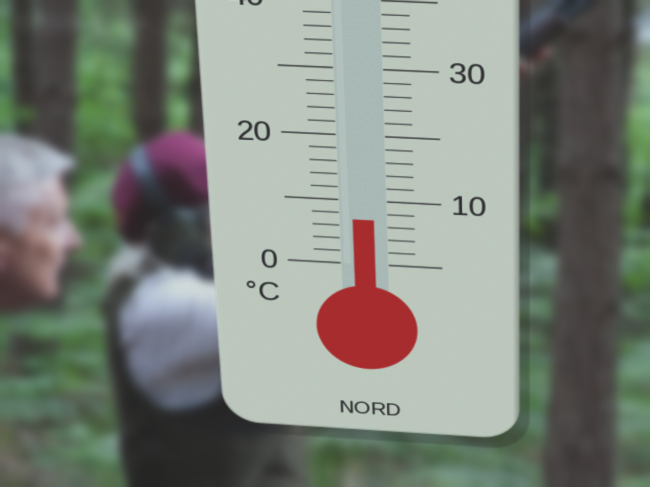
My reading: 7,°C
